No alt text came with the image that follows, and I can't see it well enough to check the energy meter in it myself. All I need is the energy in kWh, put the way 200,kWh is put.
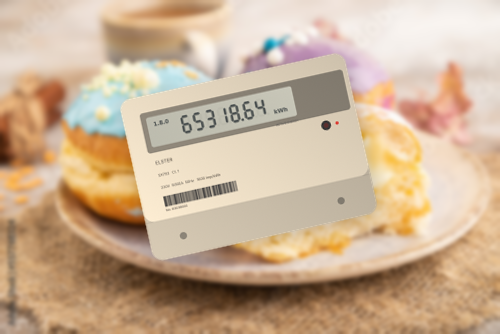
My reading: 65318.64,kWh
